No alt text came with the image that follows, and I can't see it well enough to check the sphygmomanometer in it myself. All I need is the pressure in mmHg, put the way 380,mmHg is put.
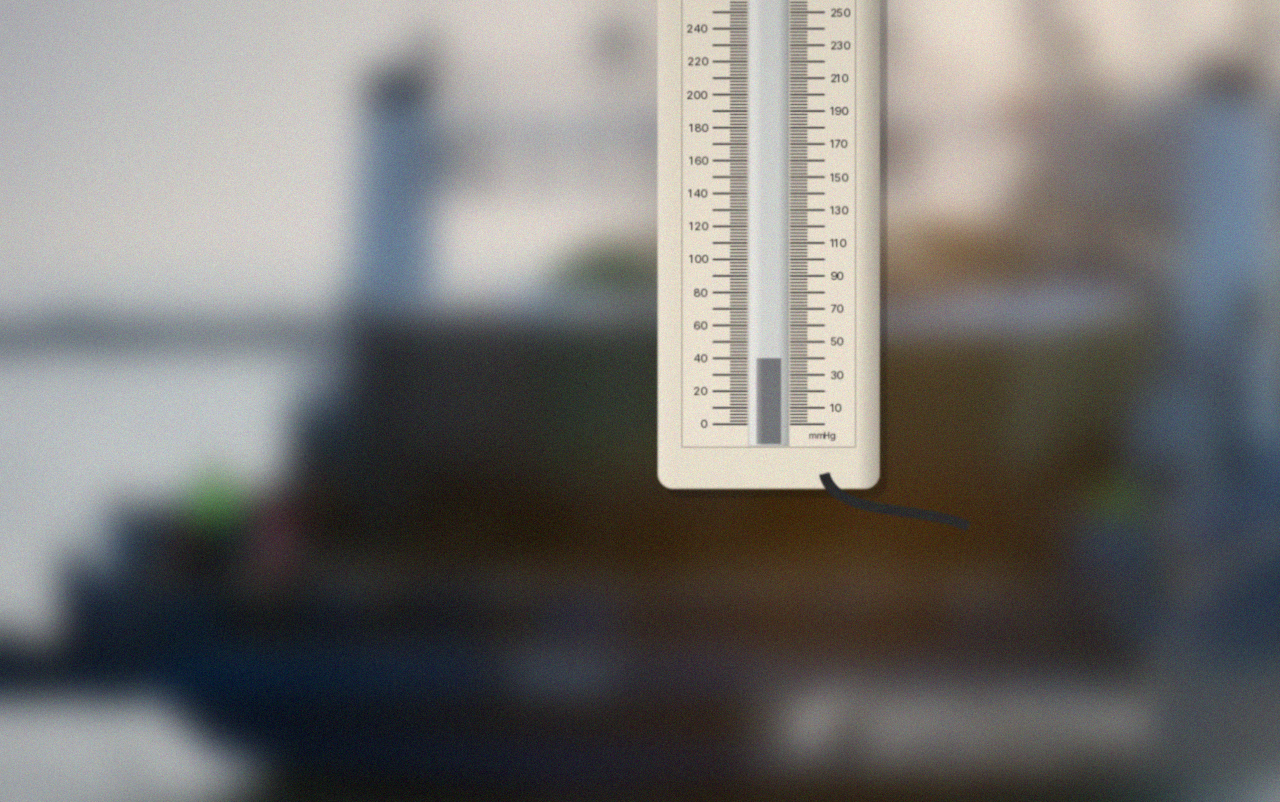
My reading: 40,mmHg
